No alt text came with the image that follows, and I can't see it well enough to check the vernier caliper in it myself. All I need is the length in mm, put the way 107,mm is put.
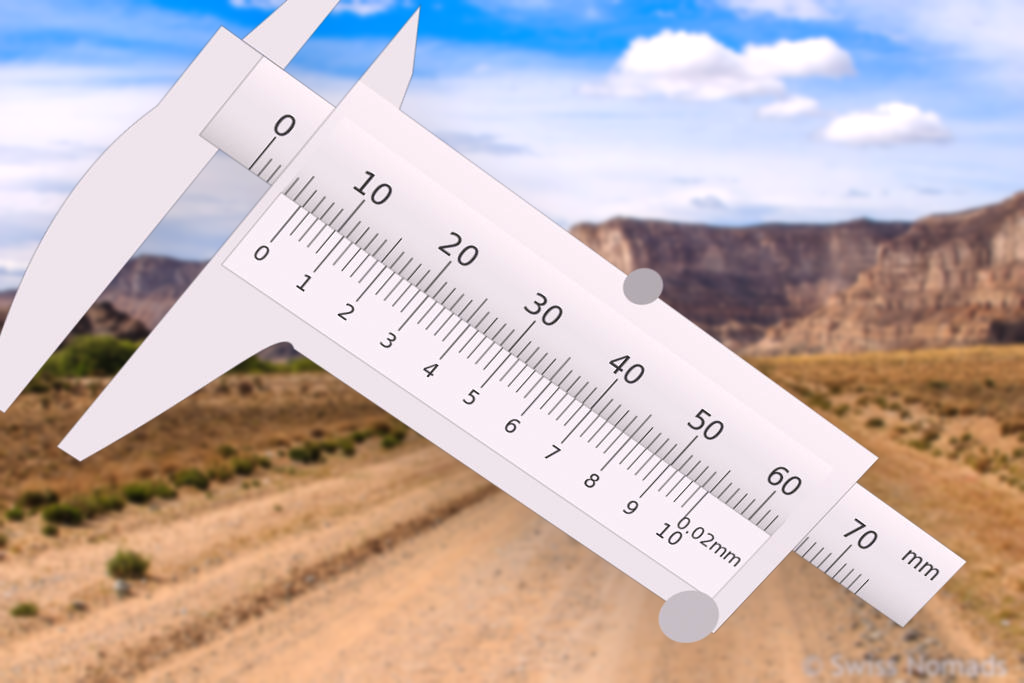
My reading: 5.8,mm
